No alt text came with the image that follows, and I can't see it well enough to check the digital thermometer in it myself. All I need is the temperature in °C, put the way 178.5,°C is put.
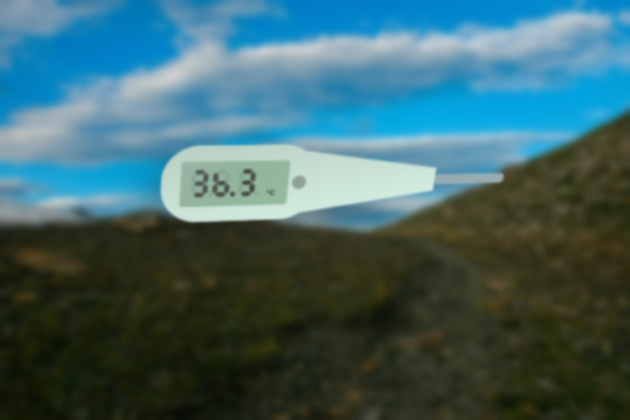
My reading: 36.3,°C
